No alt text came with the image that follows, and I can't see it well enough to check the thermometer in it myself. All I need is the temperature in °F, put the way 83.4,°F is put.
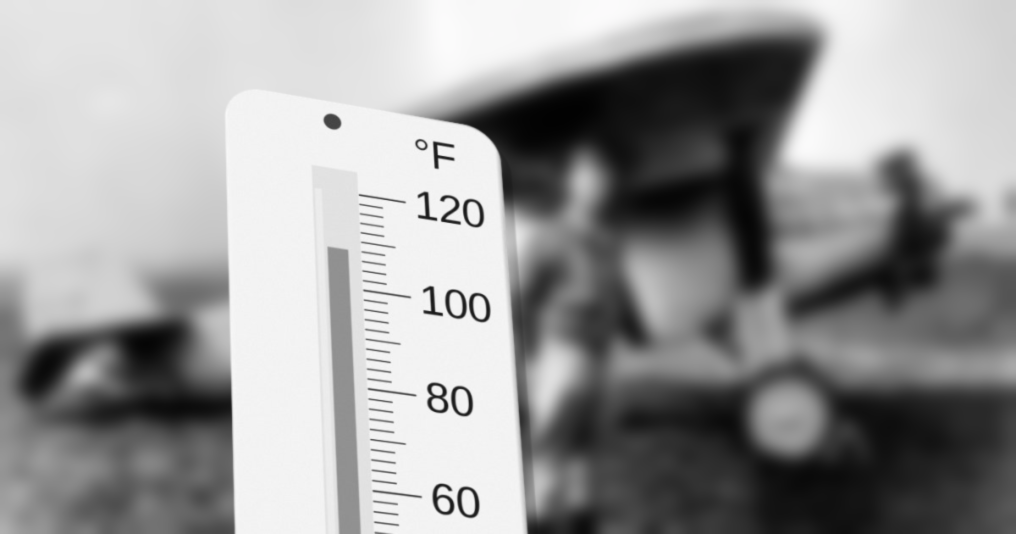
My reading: 108,°F
